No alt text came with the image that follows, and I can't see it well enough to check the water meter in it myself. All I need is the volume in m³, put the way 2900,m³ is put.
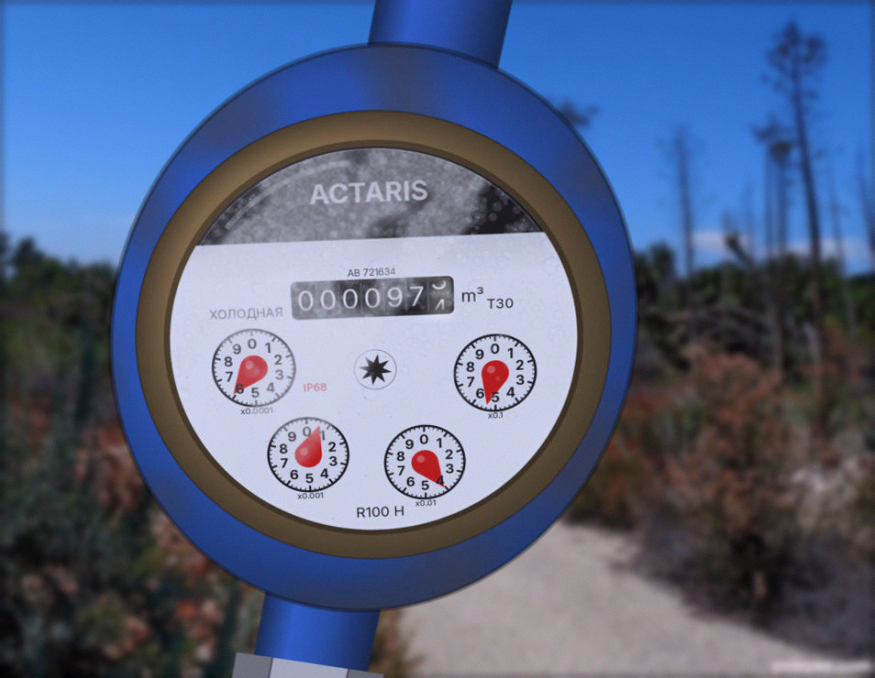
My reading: 973.5406,m³
